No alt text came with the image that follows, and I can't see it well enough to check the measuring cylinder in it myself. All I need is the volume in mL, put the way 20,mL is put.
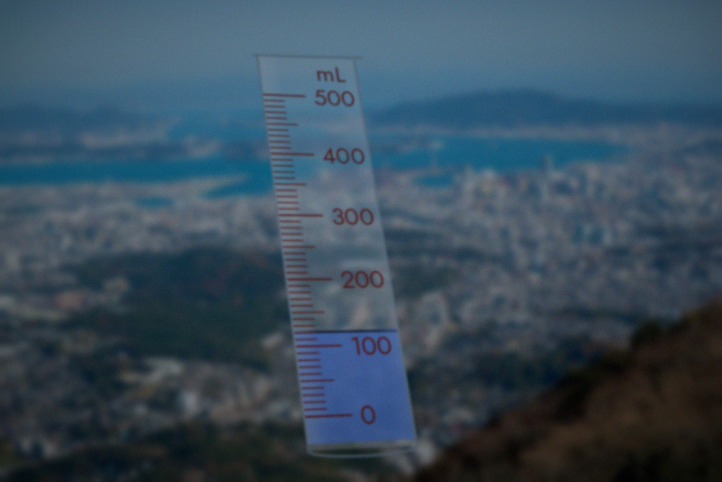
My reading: 120,mL
